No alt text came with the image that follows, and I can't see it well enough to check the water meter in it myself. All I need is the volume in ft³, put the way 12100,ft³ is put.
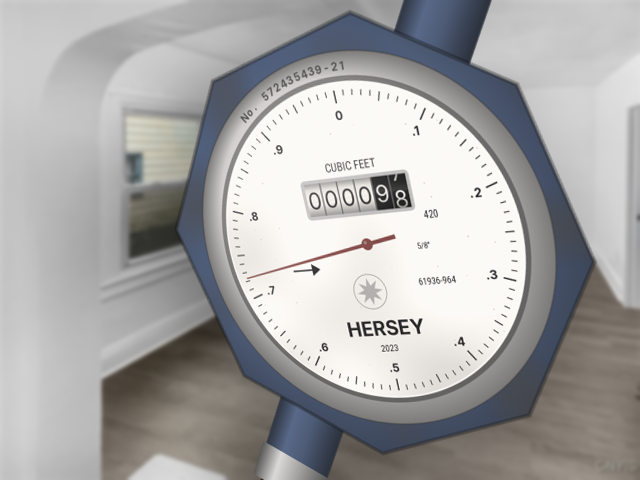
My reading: 97.72,ft³
